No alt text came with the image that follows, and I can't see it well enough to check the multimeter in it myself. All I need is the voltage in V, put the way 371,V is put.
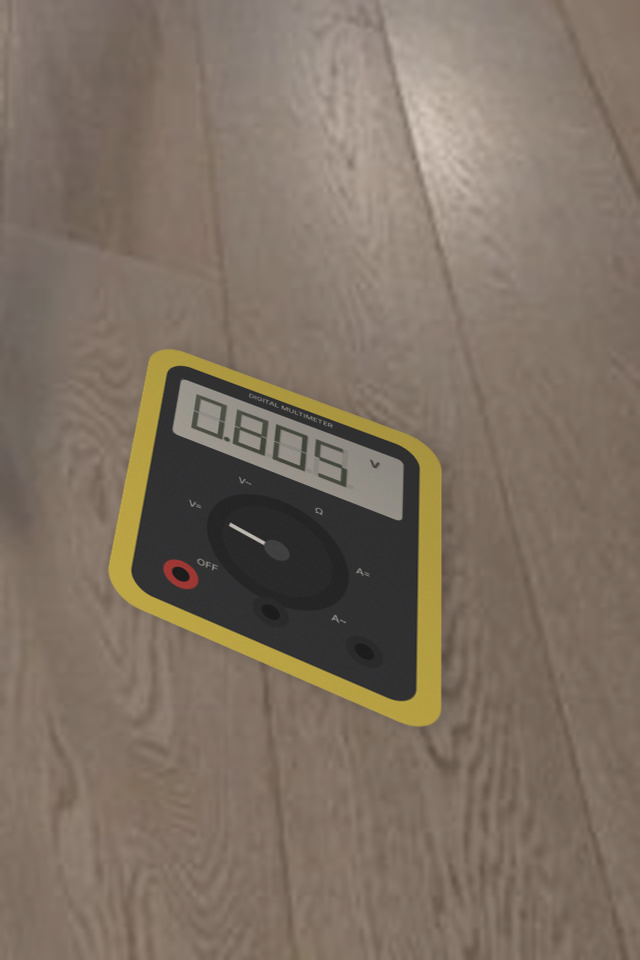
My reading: 0.805,V
